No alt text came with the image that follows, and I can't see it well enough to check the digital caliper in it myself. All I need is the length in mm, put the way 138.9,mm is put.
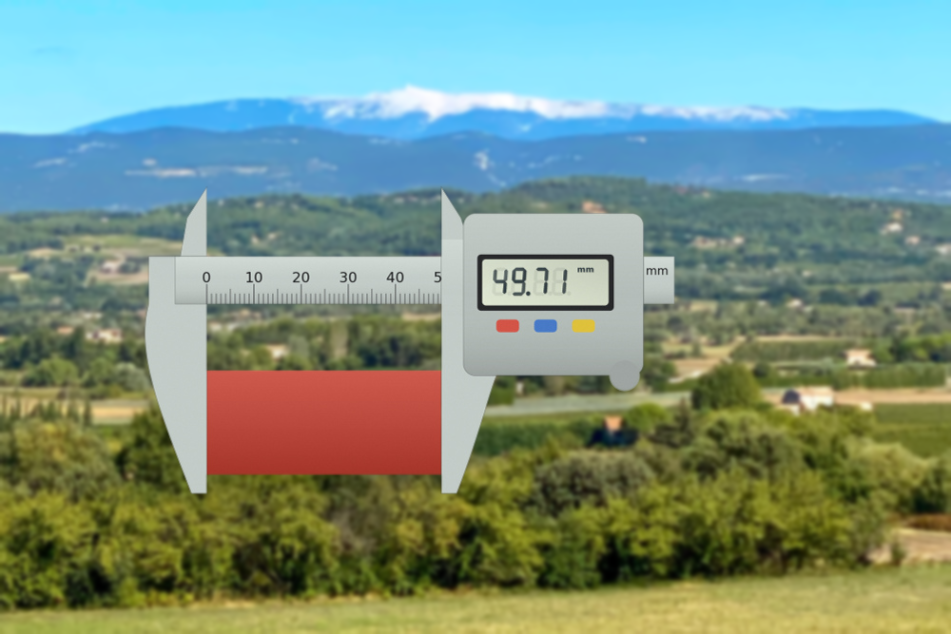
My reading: 49.71,mm
